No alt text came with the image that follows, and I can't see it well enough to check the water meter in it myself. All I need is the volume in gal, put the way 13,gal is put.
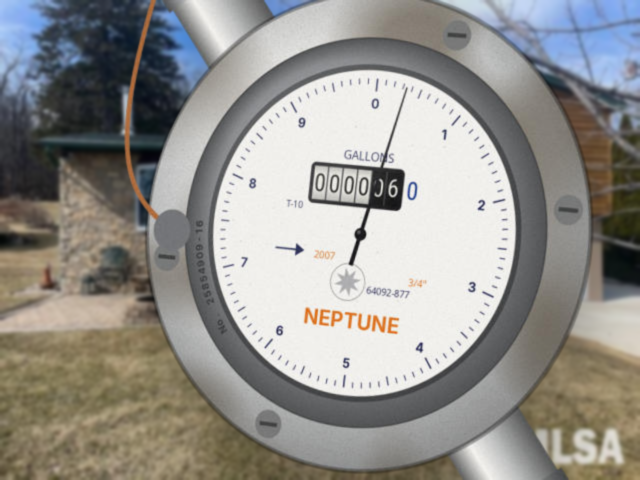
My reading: 60.3,gal
